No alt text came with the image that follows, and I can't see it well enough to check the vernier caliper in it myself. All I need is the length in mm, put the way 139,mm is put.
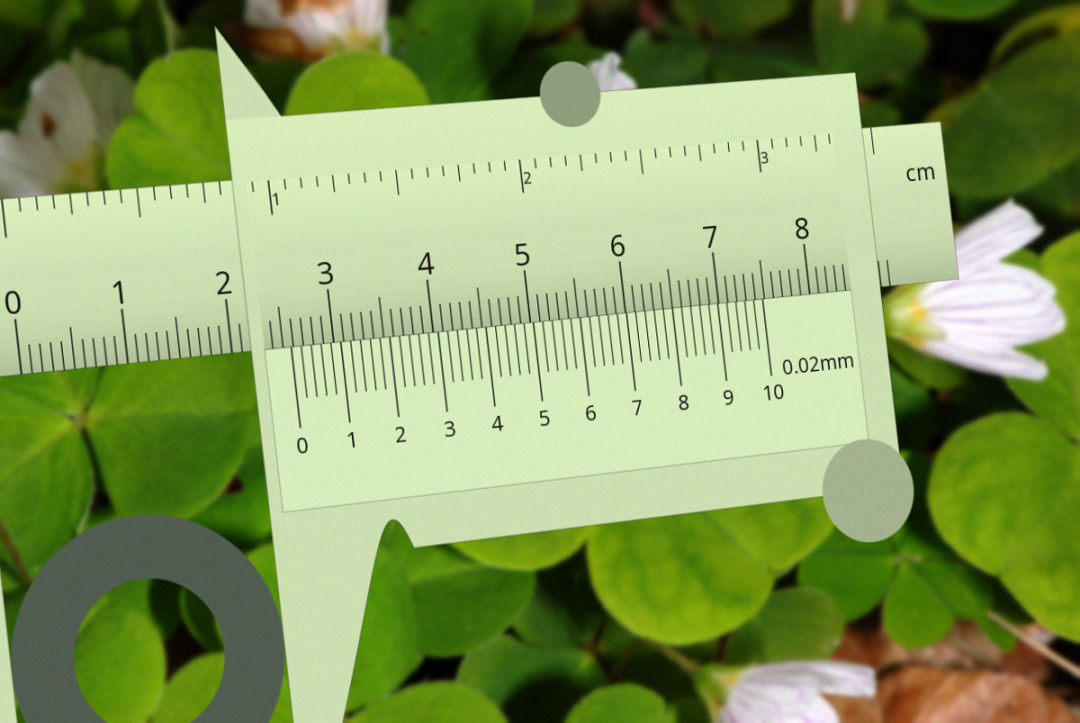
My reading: 25.8,mm
